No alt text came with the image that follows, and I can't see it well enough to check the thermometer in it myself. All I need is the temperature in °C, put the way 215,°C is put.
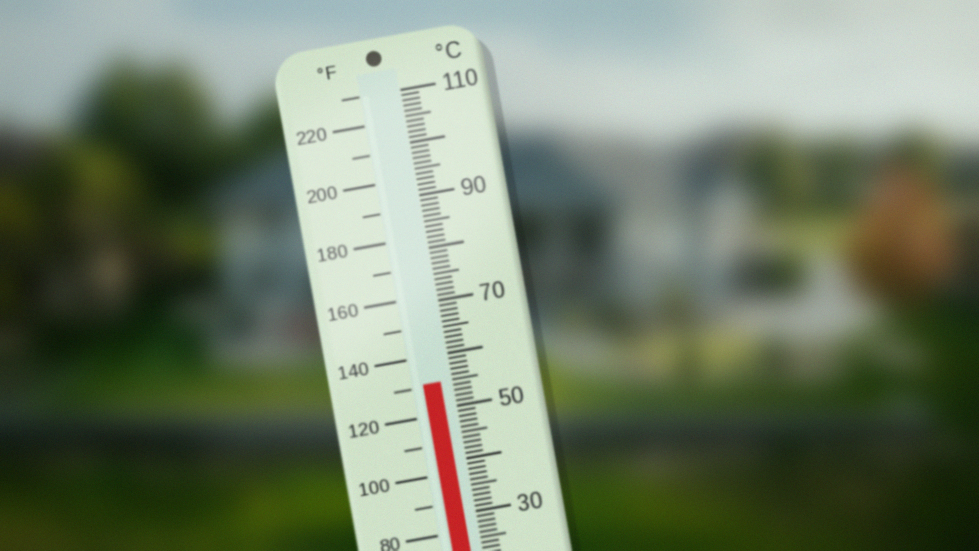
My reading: 55,°C
